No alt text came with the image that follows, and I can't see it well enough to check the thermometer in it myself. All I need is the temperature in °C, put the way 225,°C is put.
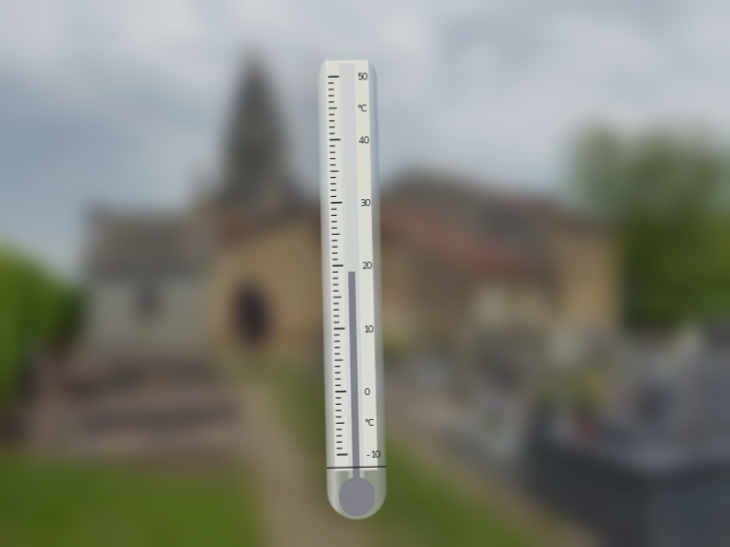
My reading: 19,°C
